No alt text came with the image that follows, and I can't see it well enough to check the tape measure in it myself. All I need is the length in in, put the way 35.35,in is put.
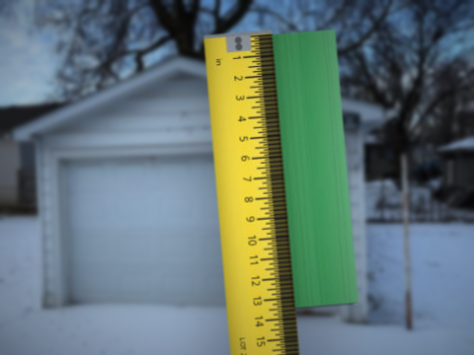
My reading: 13.5,in
